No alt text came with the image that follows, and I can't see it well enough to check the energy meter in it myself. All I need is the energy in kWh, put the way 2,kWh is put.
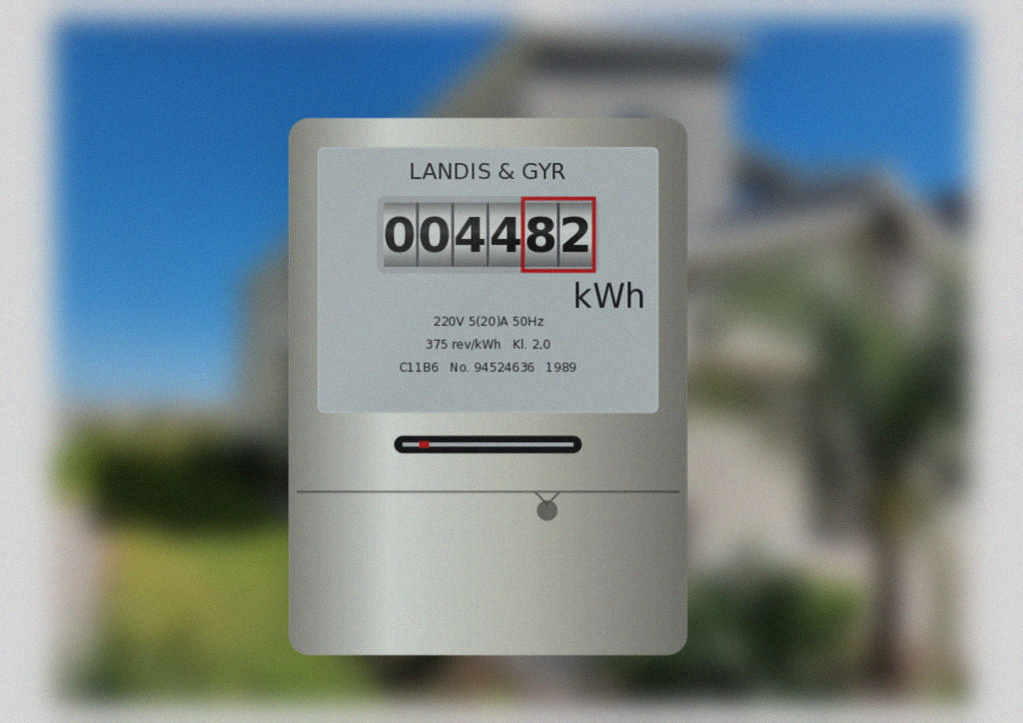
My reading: 44.82,kWh
